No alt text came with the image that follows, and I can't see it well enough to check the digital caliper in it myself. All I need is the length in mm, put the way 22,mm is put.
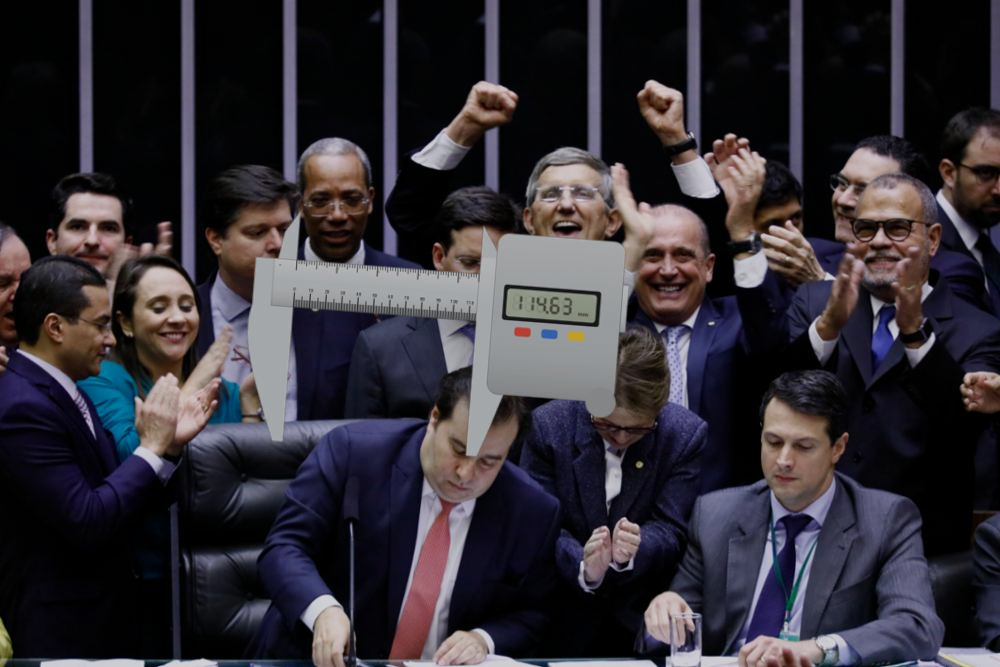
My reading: 114.63,mm
